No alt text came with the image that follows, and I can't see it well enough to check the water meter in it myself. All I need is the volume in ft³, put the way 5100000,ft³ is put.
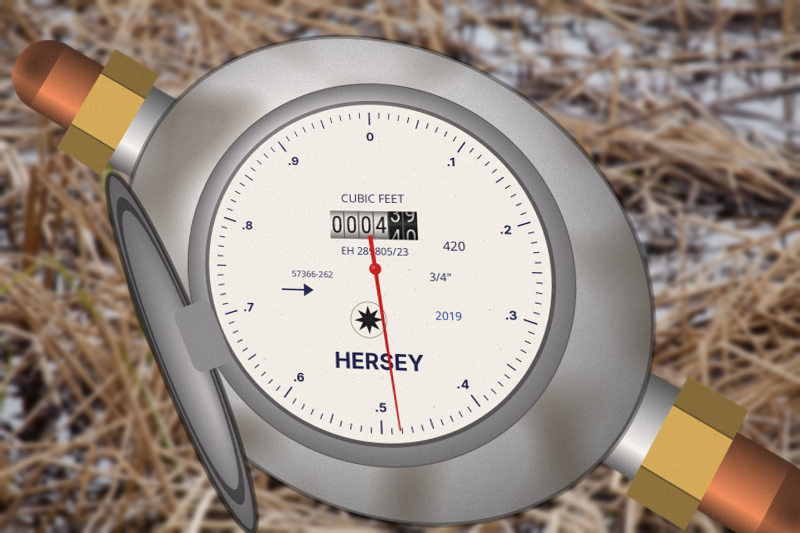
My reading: 439.48,ft³
